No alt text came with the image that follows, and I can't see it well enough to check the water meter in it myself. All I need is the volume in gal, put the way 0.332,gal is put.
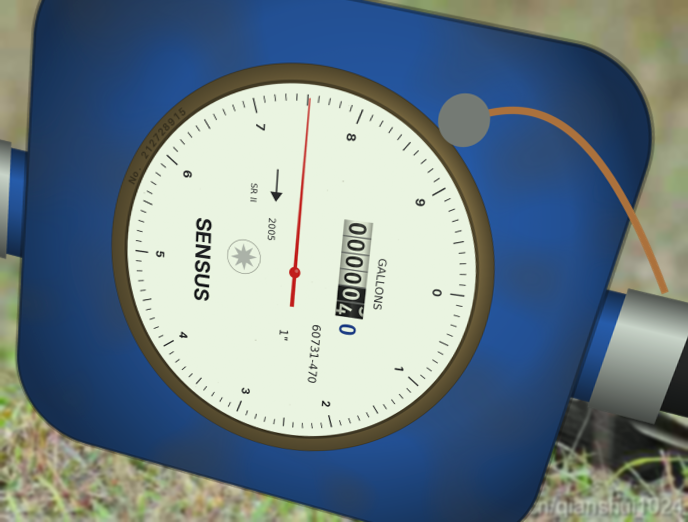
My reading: 37.5,gal
